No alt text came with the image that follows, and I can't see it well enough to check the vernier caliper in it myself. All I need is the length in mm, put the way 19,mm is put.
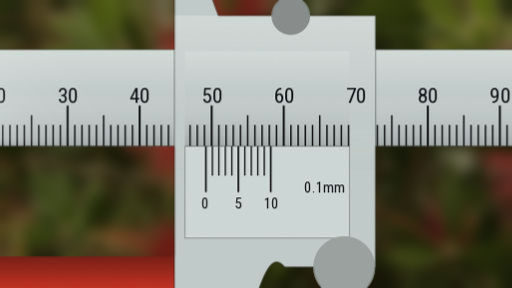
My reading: 49.2,mm
